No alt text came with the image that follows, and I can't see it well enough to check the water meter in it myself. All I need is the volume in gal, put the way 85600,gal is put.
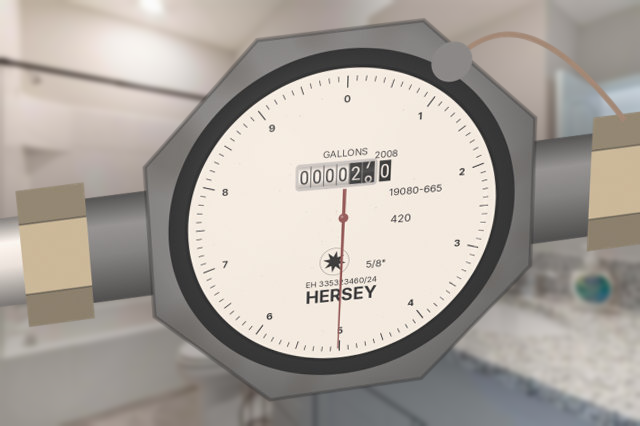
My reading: 275.0,gal
